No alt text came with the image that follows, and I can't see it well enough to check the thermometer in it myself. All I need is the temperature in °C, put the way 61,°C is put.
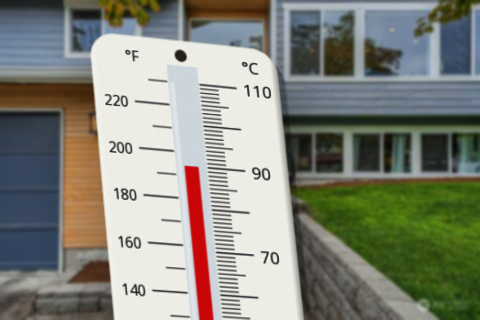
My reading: 90,°C
